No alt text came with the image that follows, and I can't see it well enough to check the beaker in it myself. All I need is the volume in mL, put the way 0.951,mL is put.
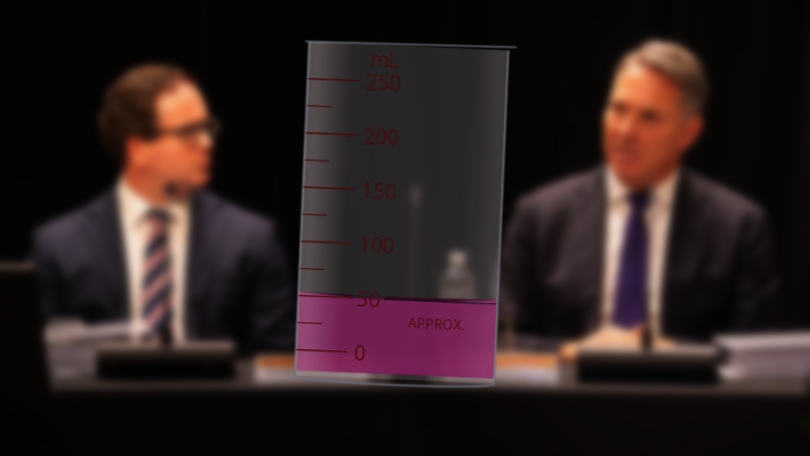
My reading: 50,mL
